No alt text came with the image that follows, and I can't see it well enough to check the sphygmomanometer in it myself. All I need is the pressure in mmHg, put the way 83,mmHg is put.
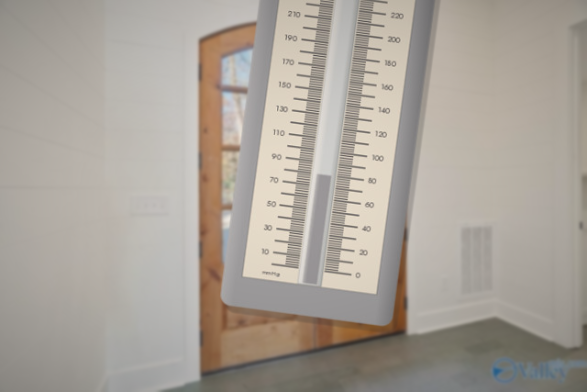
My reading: 80,mmHg
